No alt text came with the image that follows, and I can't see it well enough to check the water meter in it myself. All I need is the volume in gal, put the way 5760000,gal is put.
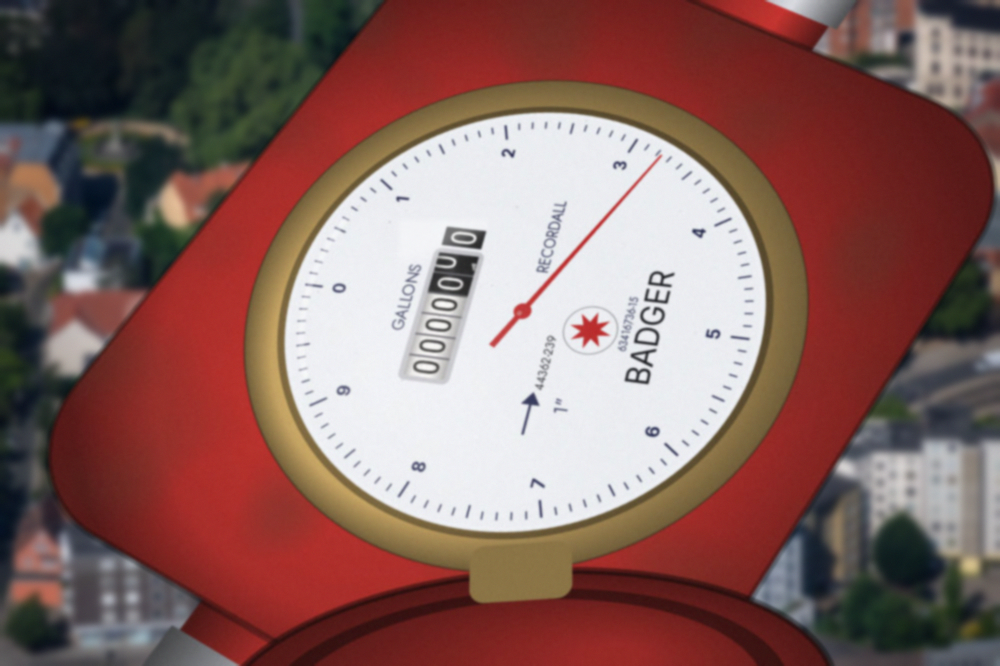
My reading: 3.2,gal
